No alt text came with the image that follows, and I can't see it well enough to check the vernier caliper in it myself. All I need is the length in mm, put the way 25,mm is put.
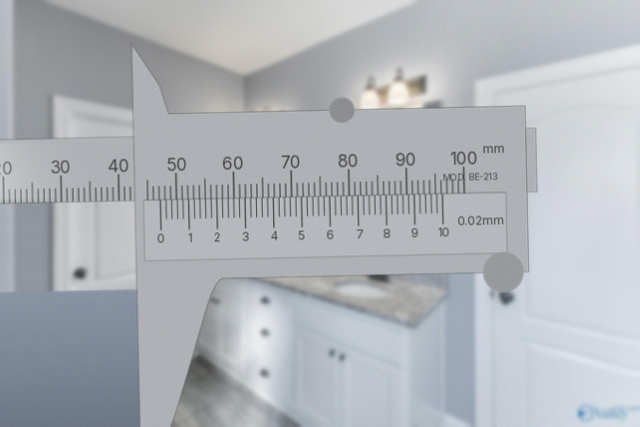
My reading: 47.2,mm
